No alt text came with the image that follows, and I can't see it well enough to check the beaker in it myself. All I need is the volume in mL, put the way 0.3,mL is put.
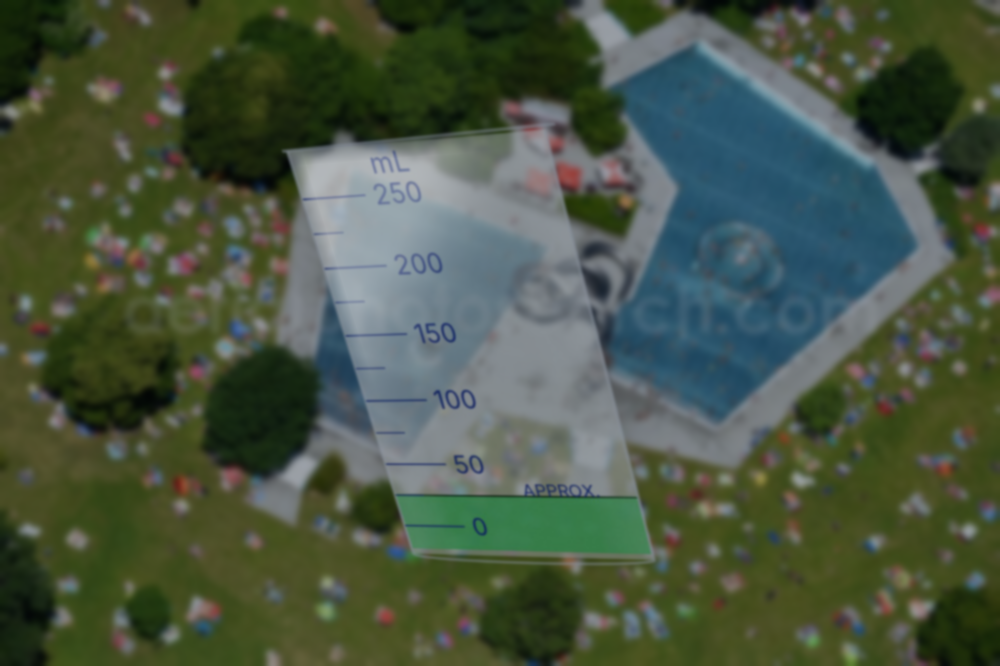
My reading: 25,mL
